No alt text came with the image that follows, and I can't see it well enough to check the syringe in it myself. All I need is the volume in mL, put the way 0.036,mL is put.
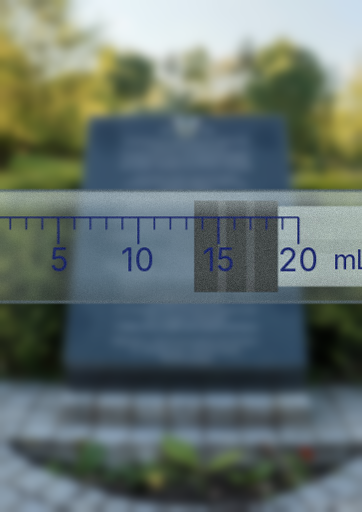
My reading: 13.5,mL
